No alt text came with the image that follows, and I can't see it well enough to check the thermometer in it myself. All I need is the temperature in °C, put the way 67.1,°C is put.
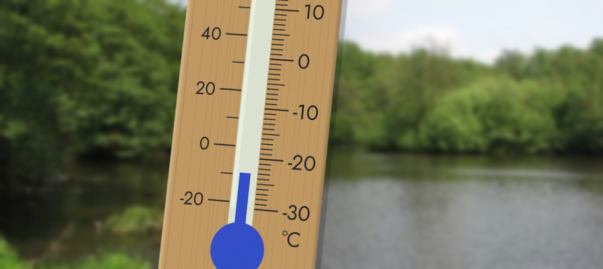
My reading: -23,°C
